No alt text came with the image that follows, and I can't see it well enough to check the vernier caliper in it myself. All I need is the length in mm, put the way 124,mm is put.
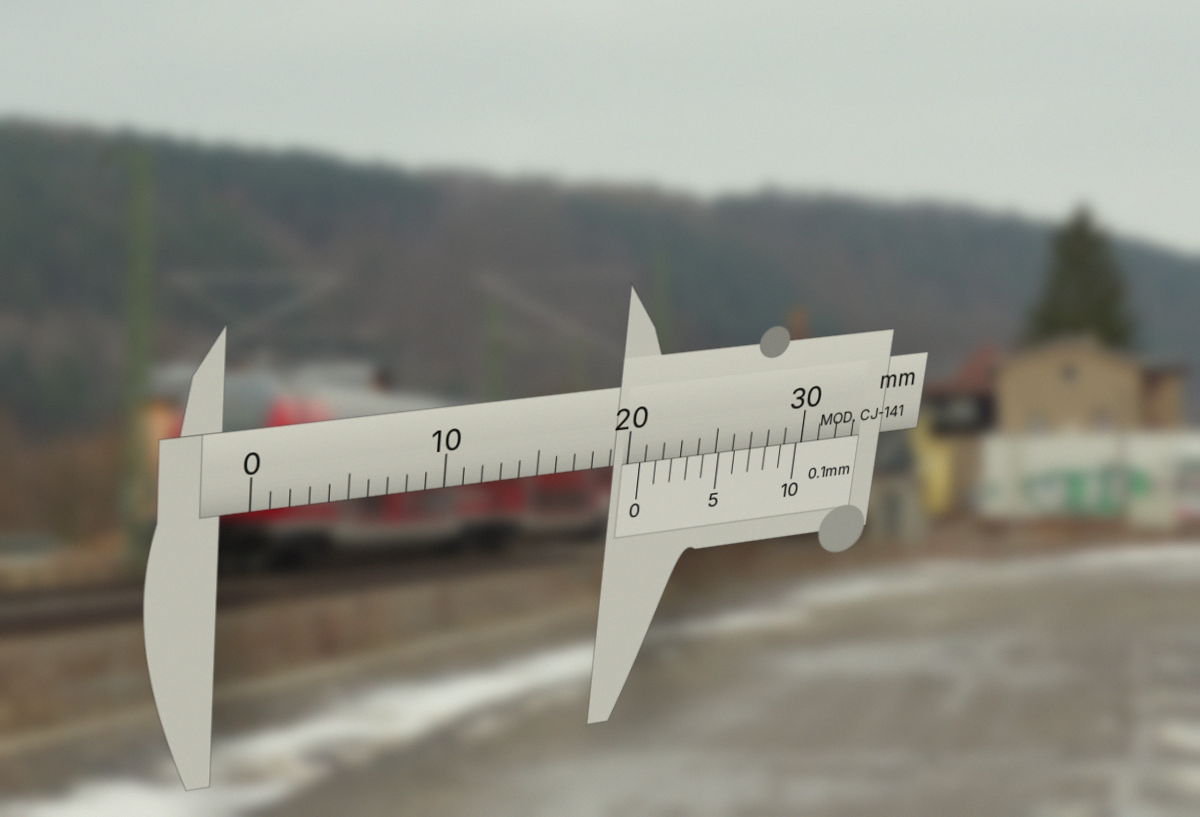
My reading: 20.7,mm
